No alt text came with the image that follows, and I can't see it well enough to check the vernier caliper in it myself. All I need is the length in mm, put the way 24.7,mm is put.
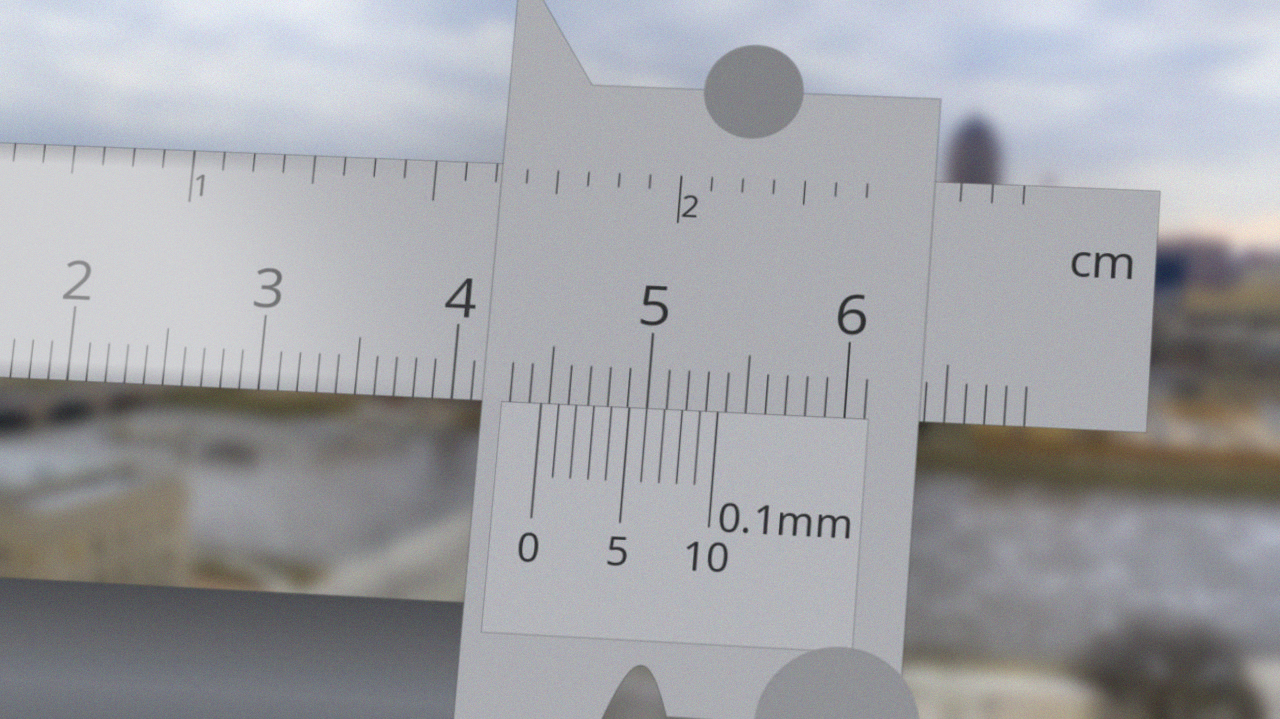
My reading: 44.6,mm
